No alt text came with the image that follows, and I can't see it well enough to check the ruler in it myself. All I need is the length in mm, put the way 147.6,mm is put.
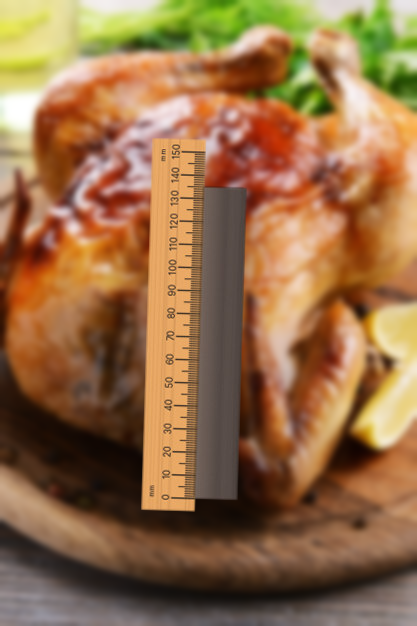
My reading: 135,mm
